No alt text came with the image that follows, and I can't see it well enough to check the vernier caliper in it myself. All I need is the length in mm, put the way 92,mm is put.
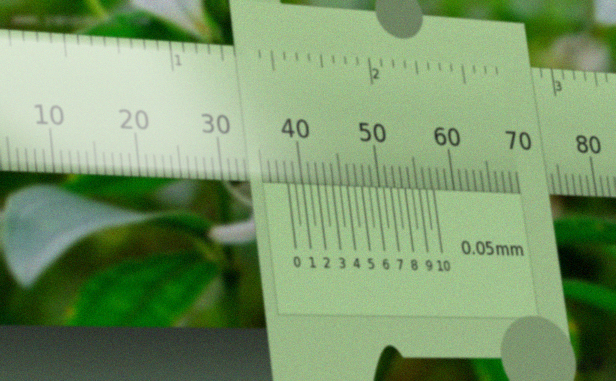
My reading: 38.2,mm
